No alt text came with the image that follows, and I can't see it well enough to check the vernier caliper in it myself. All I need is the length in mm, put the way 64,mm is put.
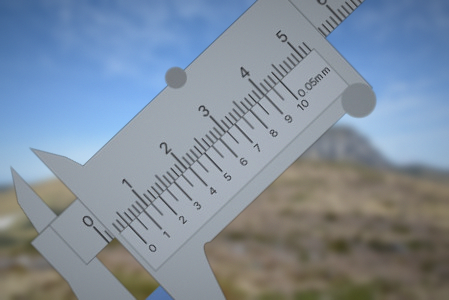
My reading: 5.0,mm
